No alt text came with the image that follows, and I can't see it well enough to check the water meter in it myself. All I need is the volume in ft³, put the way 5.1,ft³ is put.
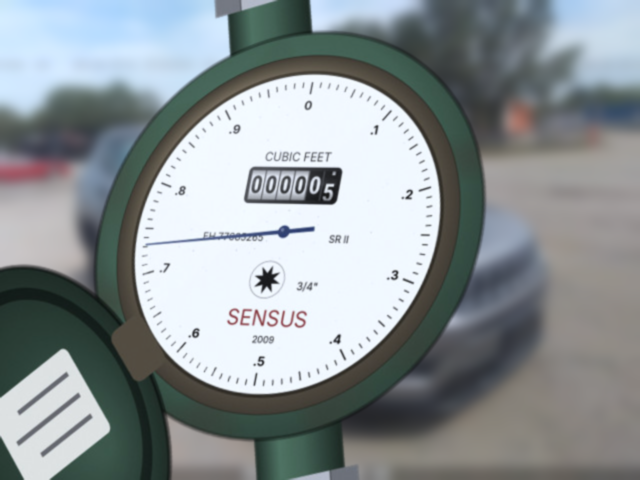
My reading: 4.73,ft³
